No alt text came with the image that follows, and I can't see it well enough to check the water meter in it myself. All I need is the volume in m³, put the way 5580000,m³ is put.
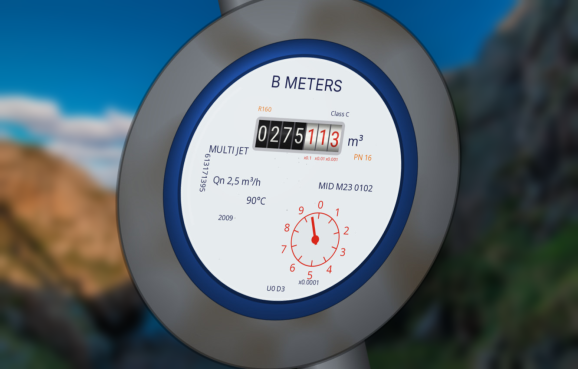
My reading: 275.1129,m³
